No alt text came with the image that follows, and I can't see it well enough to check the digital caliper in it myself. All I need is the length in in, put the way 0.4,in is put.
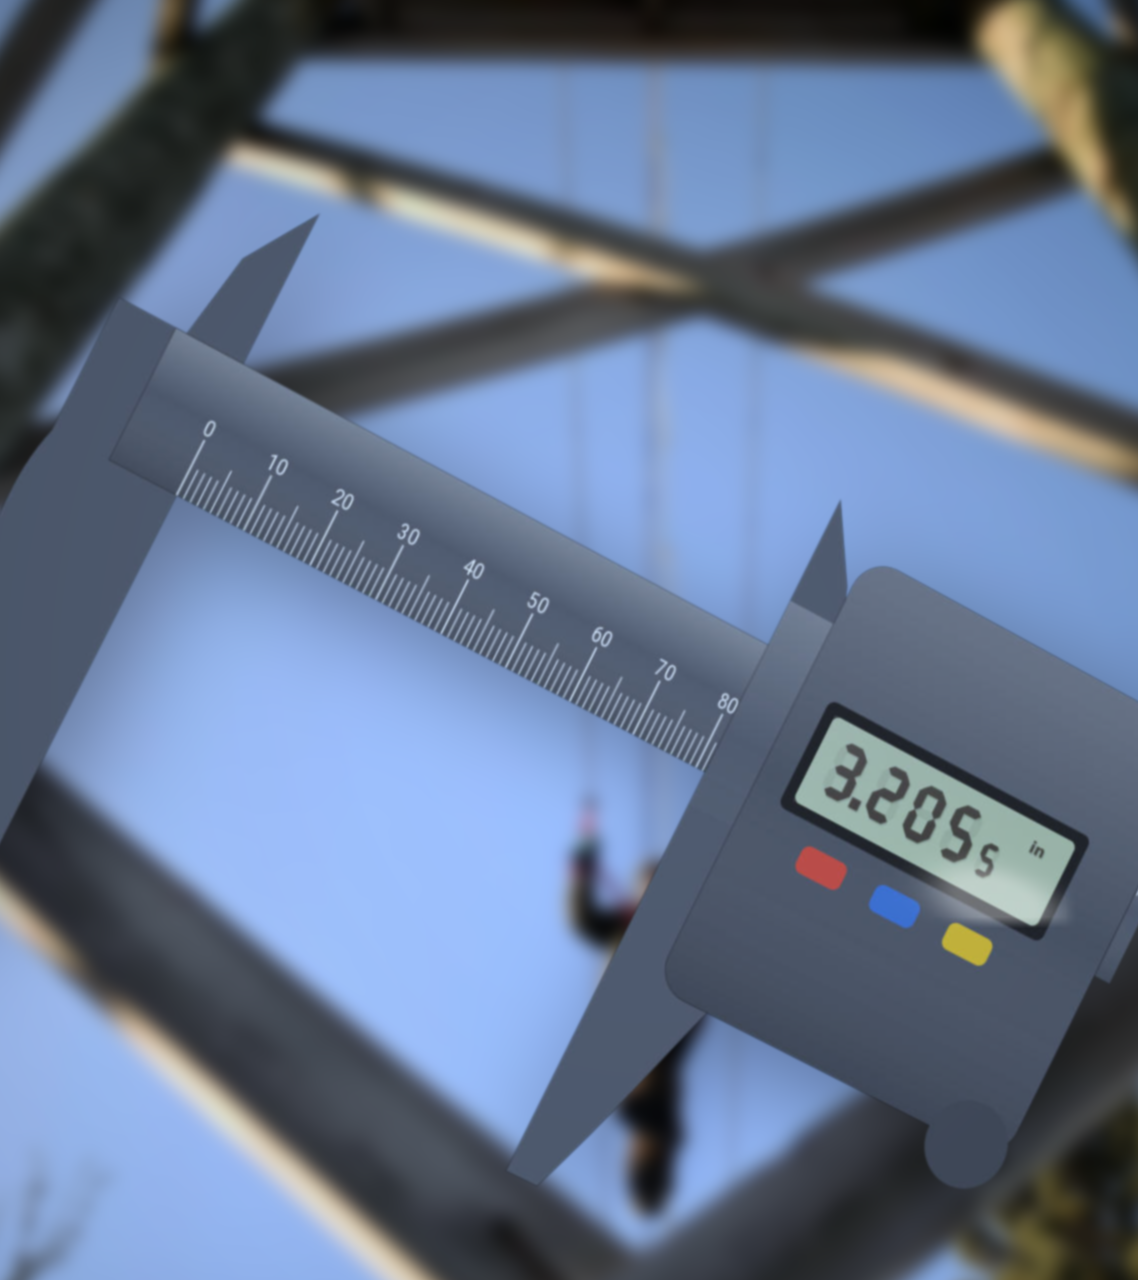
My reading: 3.2055,in
